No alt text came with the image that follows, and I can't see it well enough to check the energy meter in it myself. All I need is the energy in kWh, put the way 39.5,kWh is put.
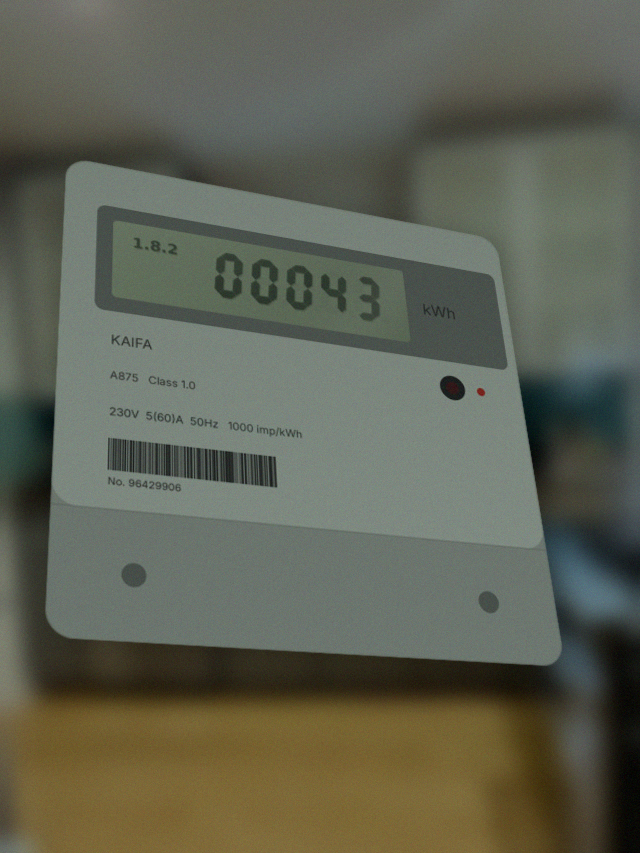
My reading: 43,kWh
